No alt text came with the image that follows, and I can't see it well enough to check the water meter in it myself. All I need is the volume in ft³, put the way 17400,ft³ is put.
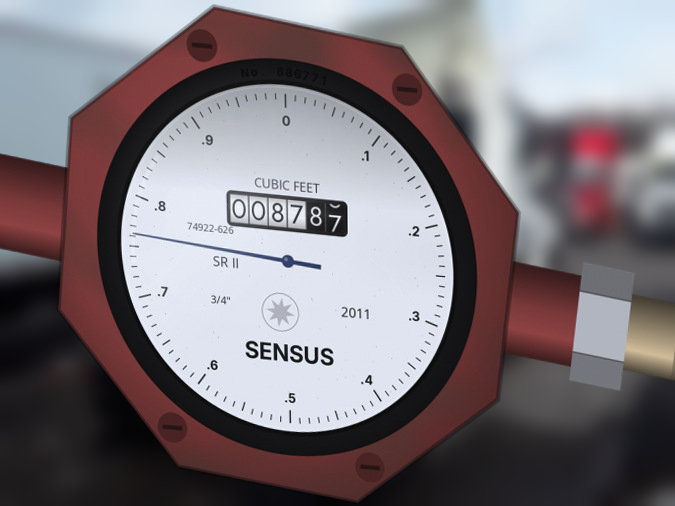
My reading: 8786.76,ft³
